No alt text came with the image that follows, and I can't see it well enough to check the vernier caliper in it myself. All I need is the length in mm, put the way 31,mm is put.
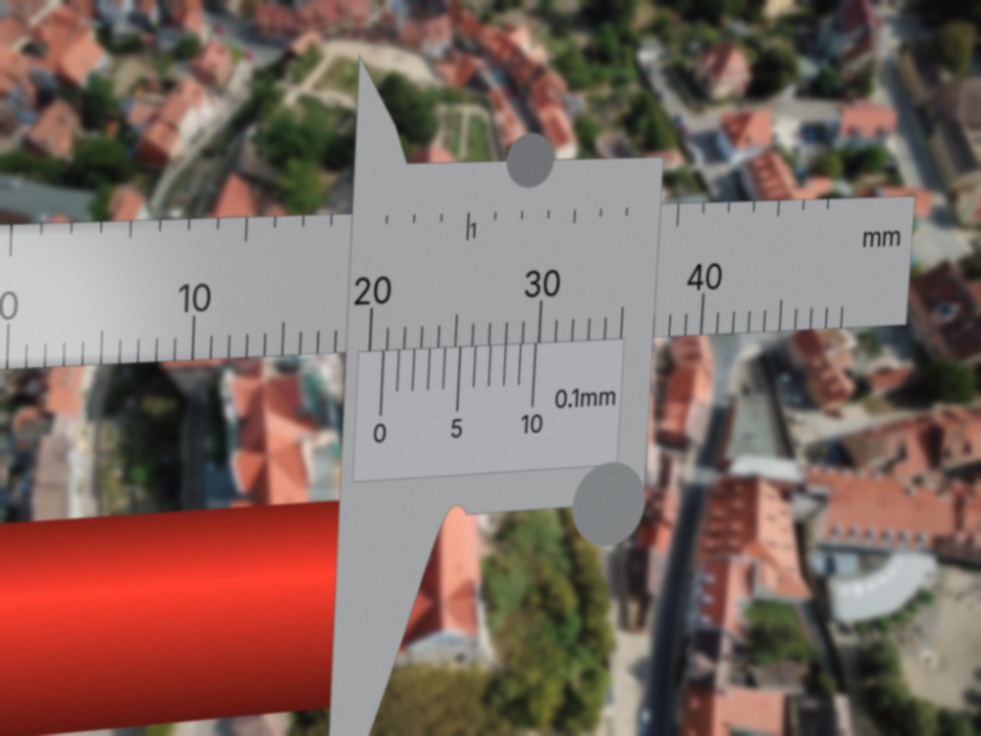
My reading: 20.8,mm
